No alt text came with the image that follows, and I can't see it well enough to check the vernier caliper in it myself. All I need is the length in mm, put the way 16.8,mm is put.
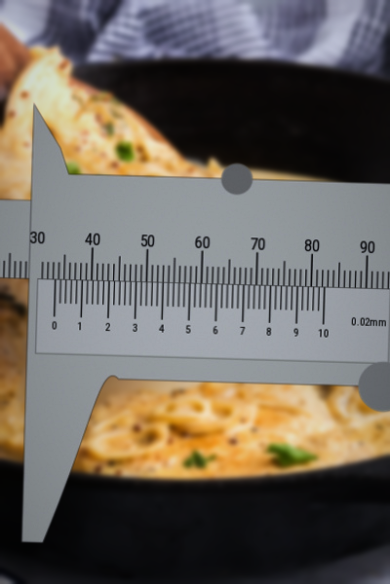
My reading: 33.4,mm
